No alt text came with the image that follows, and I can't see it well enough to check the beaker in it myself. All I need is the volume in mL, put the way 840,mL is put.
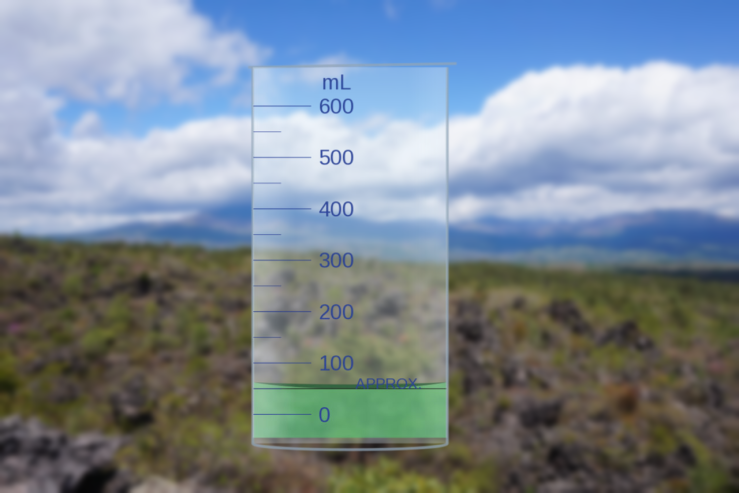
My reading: 50,mL
